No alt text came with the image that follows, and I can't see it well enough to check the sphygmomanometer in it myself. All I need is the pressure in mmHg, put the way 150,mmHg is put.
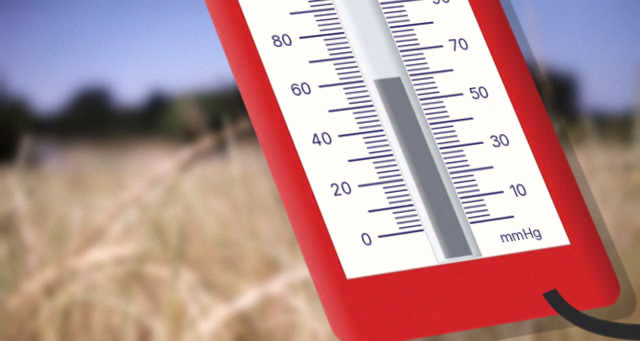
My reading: 60,mmHg
